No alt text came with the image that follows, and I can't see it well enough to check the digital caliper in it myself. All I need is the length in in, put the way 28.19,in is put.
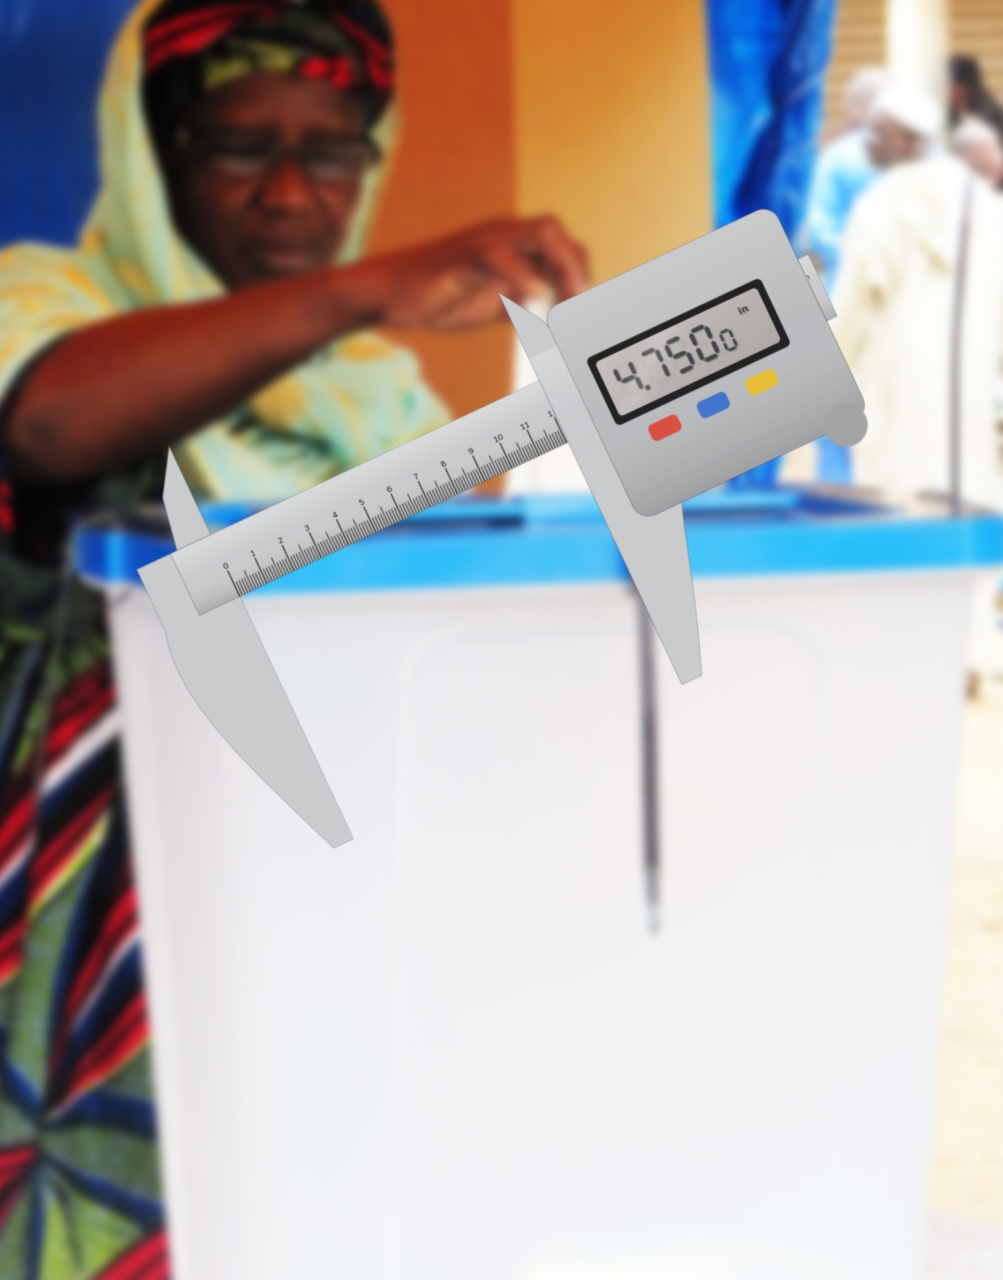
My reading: 4.7500,in
